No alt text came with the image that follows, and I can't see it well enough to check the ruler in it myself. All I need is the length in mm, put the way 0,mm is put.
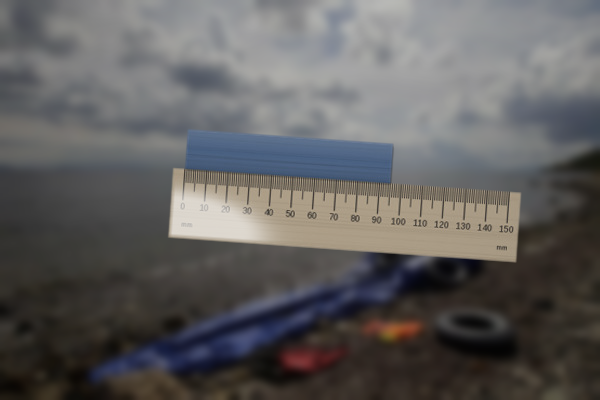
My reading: 95,mm
